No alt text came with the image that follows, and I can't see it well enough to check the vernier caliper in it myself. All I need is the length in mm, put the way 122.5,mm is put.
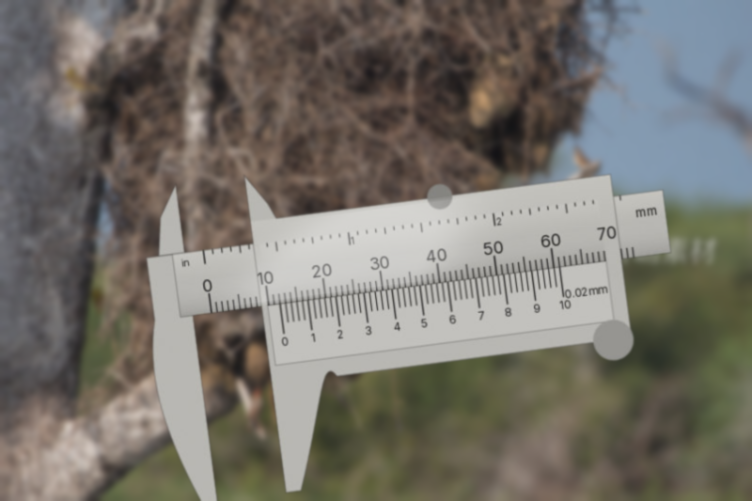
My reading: 12.0,mm
